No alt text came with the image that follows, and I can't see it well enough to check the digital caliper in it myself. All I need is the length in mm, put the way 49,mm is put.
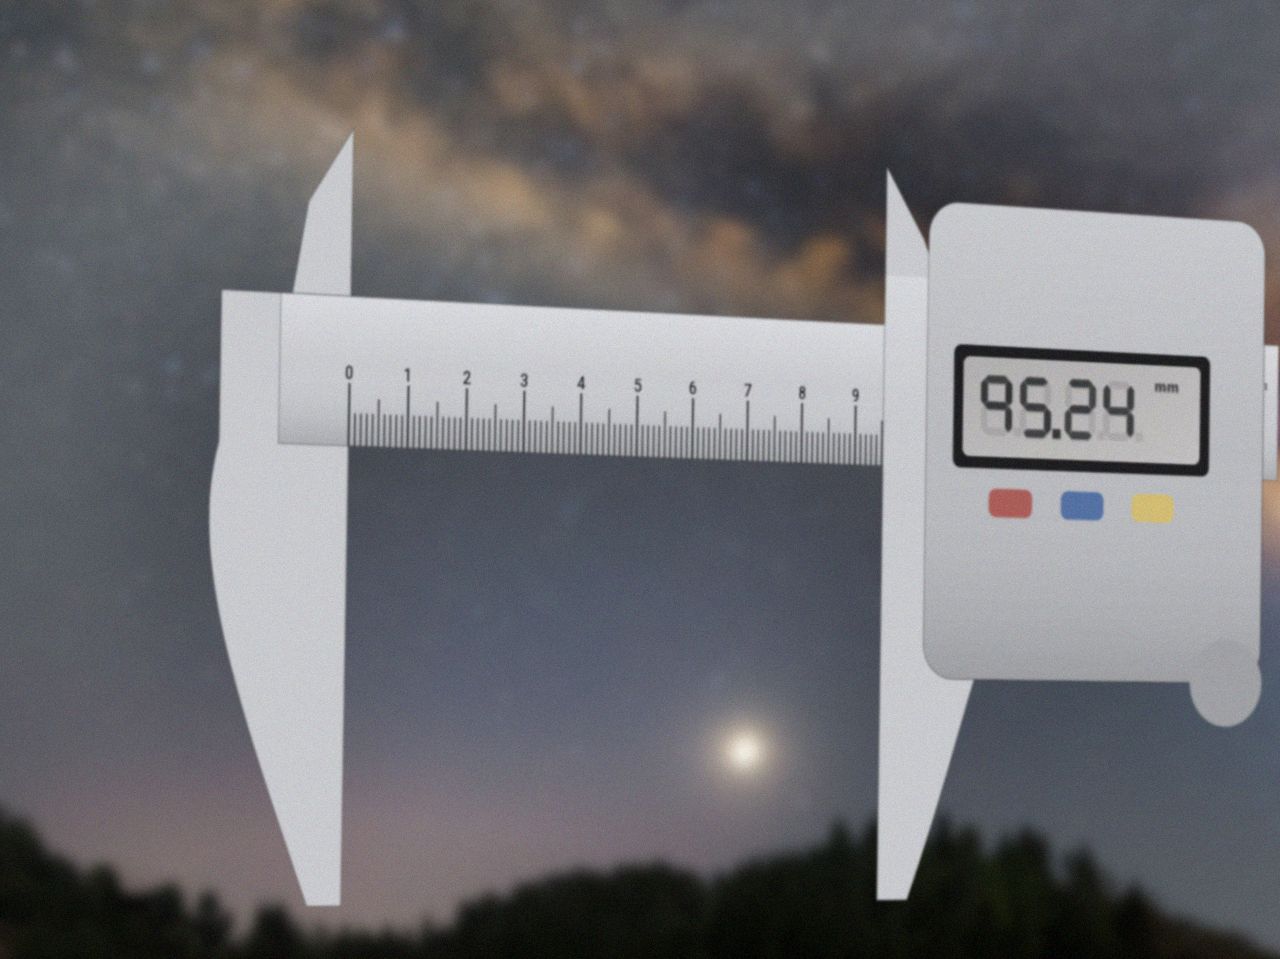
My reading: 95.24,mm
